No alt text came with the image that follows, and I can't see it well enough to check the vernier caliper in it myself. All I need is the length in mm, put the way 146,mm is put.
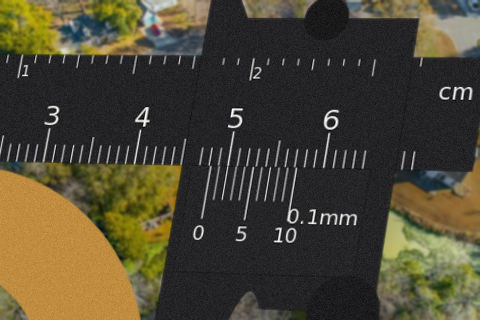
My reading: 48.2,mm
